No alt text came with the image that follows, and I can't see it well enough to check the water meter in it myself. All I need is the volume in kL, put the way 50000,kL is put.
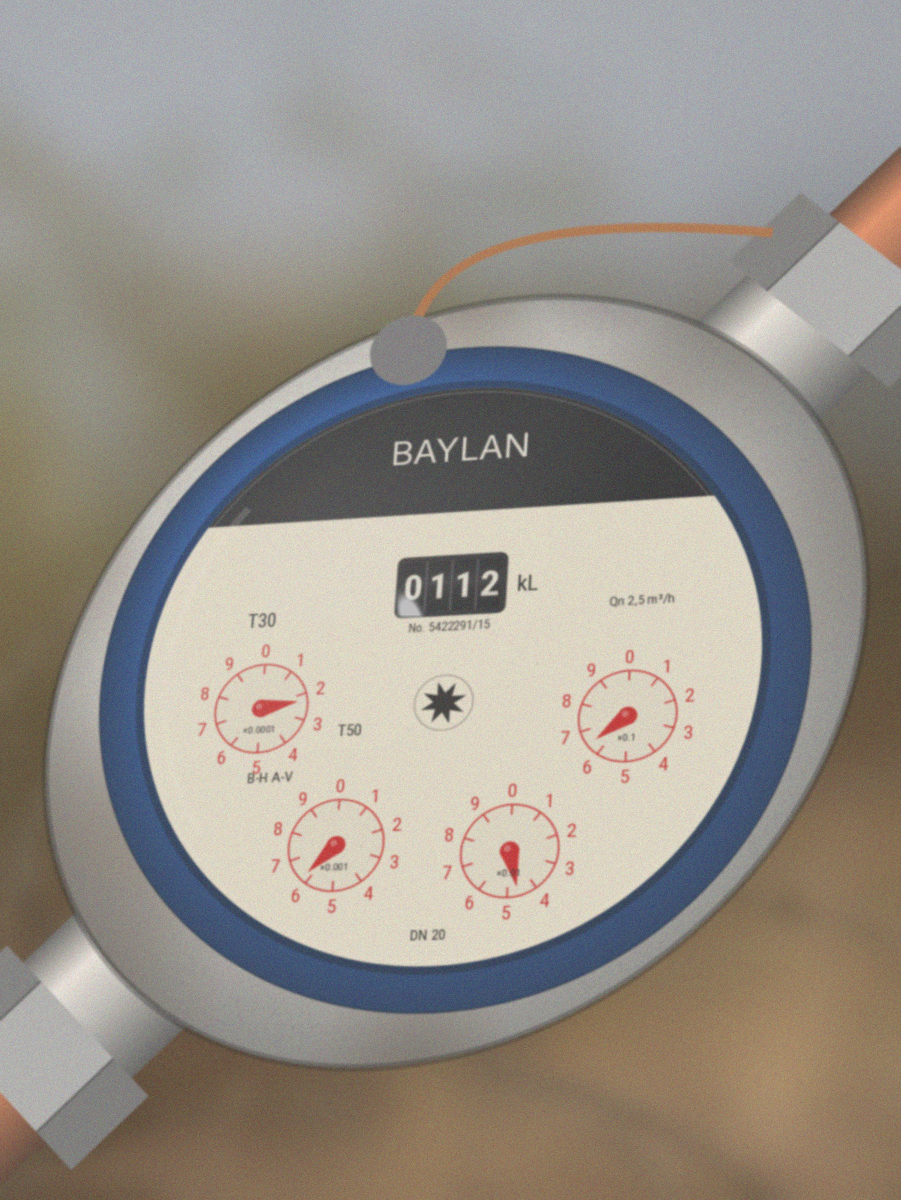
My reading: 112.6462,kL
